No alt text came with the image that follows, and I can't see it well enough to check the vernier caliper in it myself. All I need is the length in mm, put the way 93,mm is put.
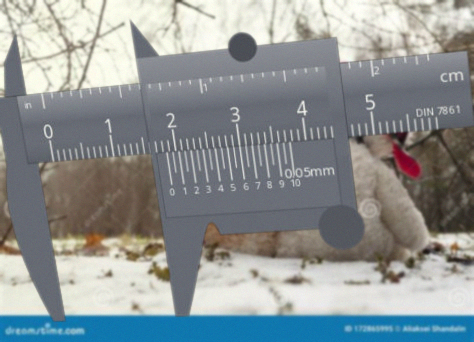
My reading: 18.6,mm
